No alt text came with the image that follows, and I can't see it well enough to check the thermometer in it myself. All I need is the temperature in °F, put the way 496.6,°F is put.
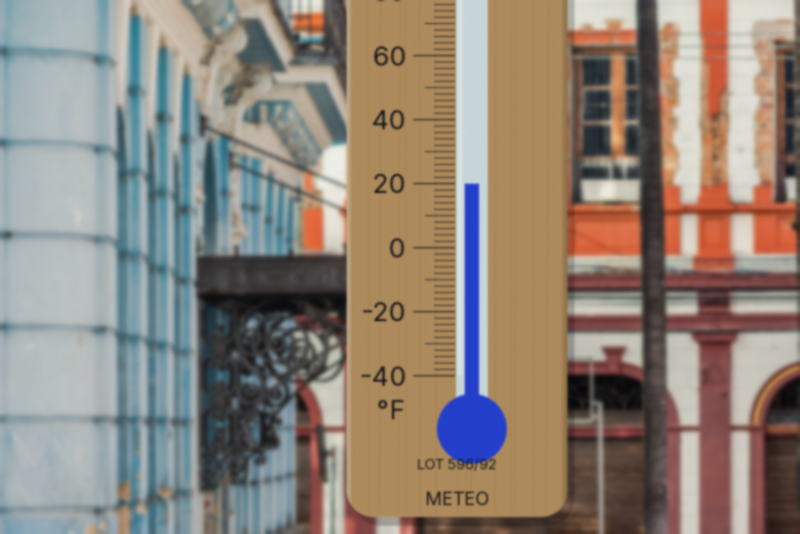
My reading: 20,°F
